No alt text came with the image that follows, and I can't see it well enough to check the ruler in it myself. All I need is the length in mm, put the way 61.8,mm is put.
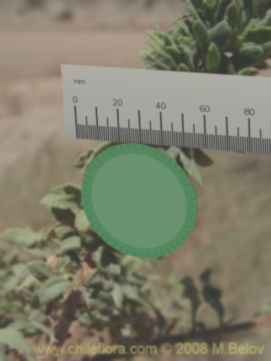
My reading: 55,mm
